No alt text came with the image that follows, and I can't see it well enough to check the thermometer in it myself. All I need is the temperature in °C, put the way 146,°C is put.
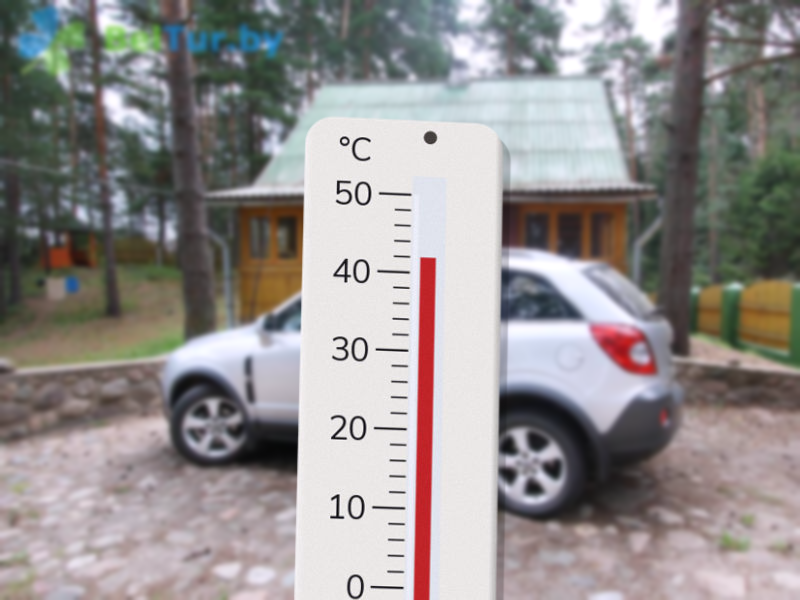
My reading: 42,°C
